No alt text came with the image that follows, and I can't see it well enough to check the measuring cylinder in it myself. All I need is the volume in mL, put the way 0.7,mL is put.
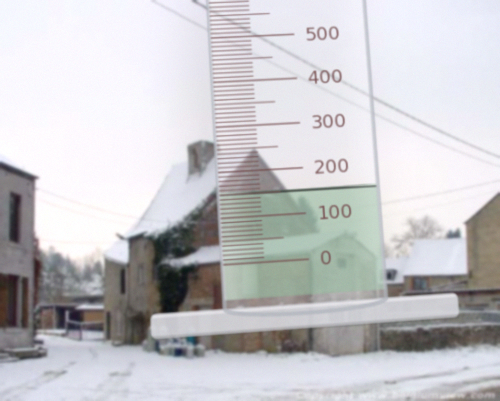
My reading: 150,mL
